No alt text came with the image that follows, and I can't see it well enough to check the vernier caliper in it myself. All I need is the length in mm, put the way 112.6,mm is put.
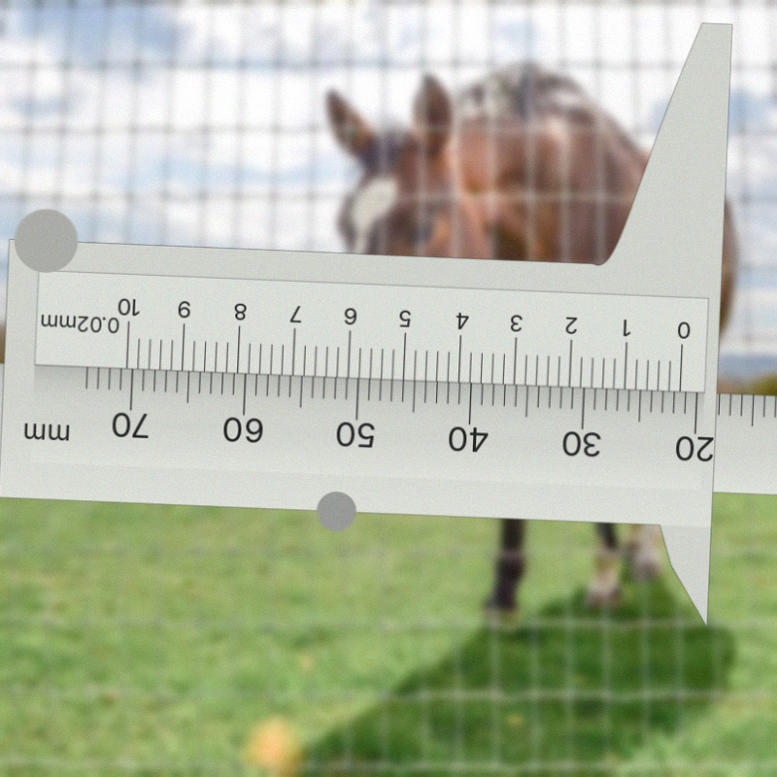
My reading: 21.5,mm
